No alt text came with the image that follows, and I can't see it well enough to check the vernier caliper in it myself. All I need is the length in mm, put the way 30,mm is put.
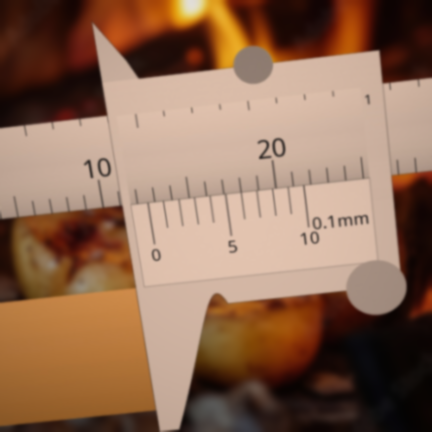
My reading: 12.6,mm
